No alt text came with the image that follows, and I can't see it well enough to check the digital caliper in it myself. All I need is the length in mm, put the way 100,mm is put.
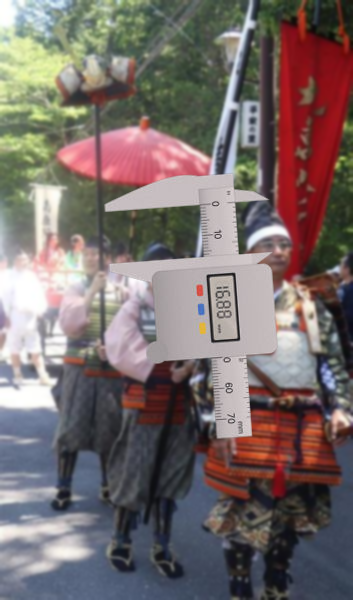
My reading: 16.88,mm
